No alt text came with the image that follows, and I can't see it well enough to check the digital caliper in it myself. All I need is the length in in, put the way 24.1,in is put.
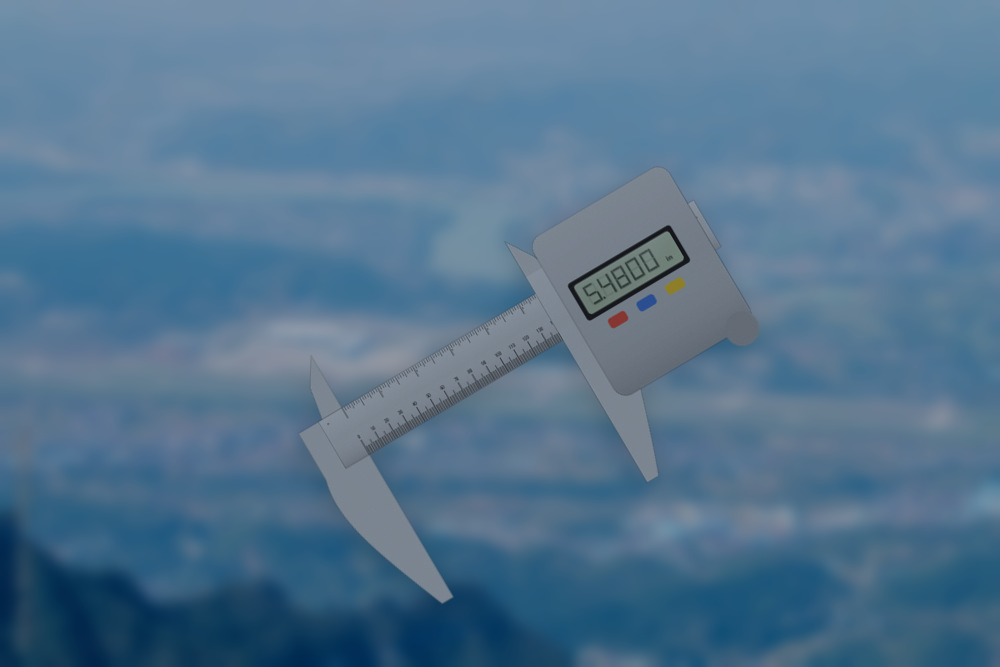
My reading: 5.4800,in
